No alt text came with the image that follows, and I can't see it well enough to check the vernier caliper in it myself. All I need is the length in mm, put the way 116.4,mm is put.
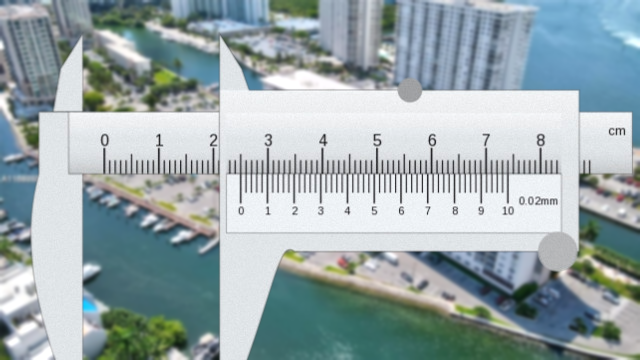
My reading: 25.0,mm
